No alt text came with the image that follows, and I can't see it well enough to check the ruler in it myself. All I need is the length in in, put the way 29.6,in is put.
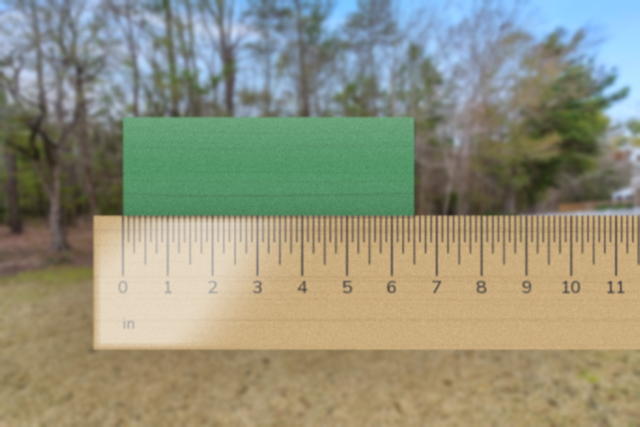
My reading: 6.5,in
